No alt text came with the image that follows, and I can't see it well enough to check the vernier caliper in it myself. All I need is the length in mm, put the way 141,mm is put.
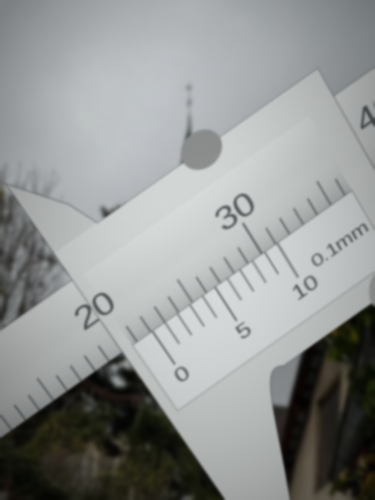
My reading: 22.1,mm
